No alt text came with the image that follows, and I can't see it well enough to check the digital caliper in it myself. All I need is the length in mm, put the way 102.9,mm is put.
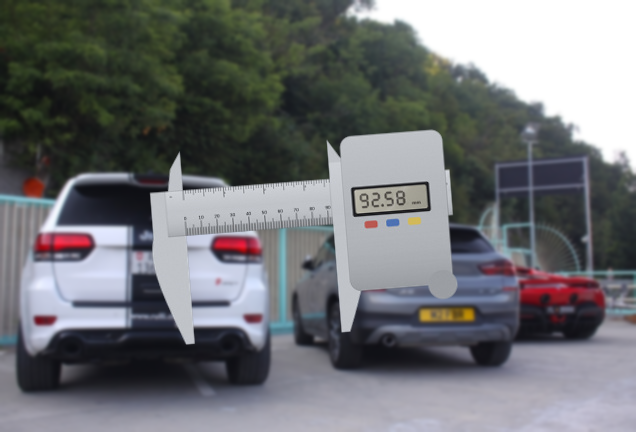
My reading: 92.58,mm
